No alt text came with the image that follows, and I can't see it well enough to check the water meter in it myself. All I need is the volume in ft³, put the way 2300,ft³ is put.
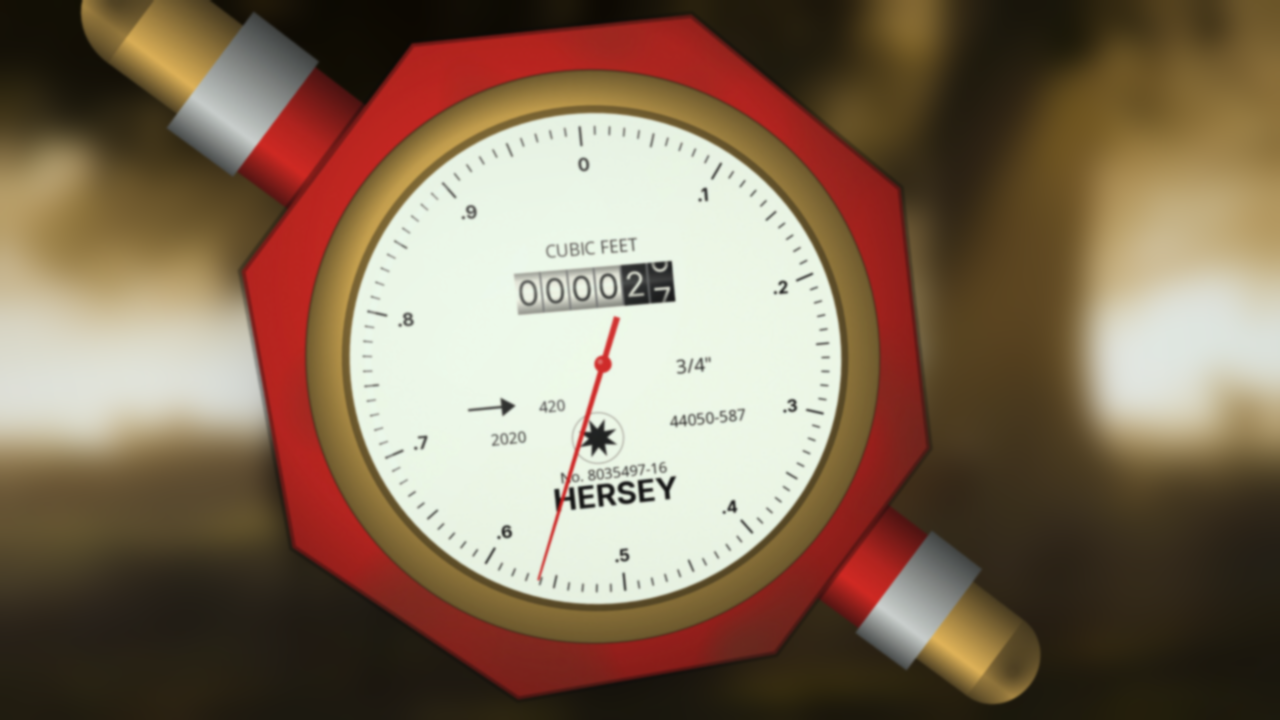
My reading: 26.56,ft³
